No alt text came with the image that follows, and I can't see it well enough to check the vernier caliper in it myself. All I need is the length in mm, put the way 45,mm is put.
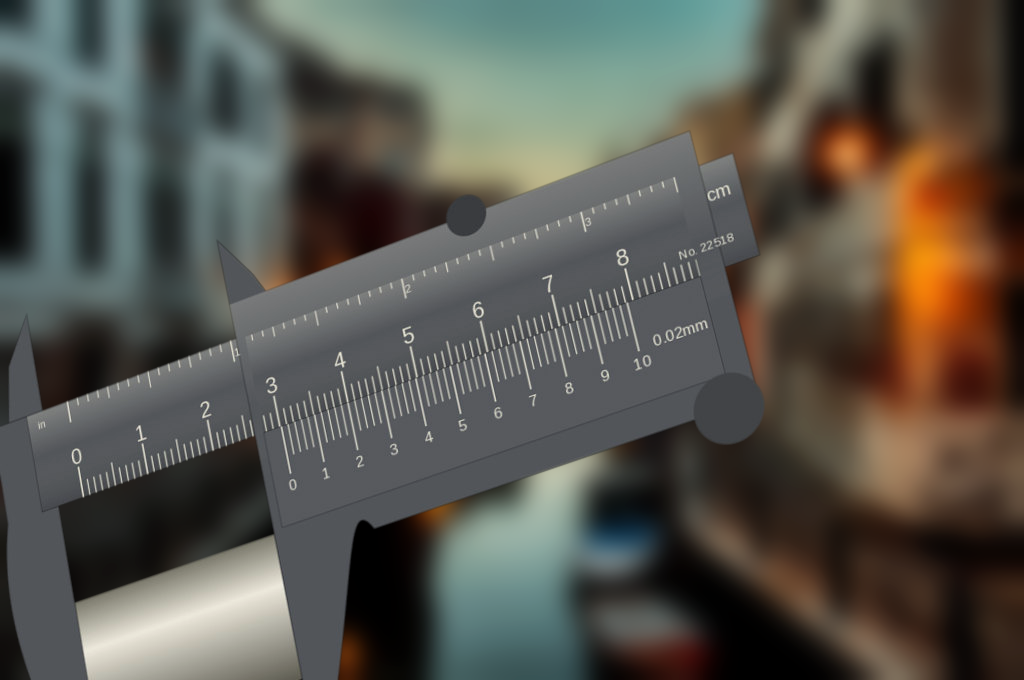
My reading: 30.2,mm
